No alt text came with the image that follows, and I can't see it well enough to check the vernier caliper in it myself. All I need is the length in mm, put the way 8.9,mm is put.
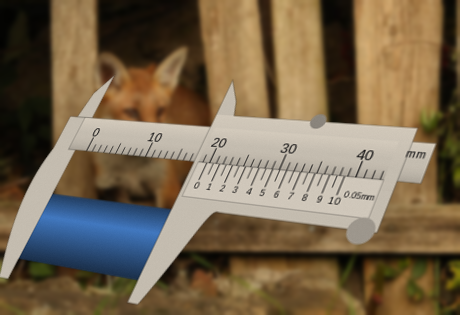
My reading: 19.6,mm
